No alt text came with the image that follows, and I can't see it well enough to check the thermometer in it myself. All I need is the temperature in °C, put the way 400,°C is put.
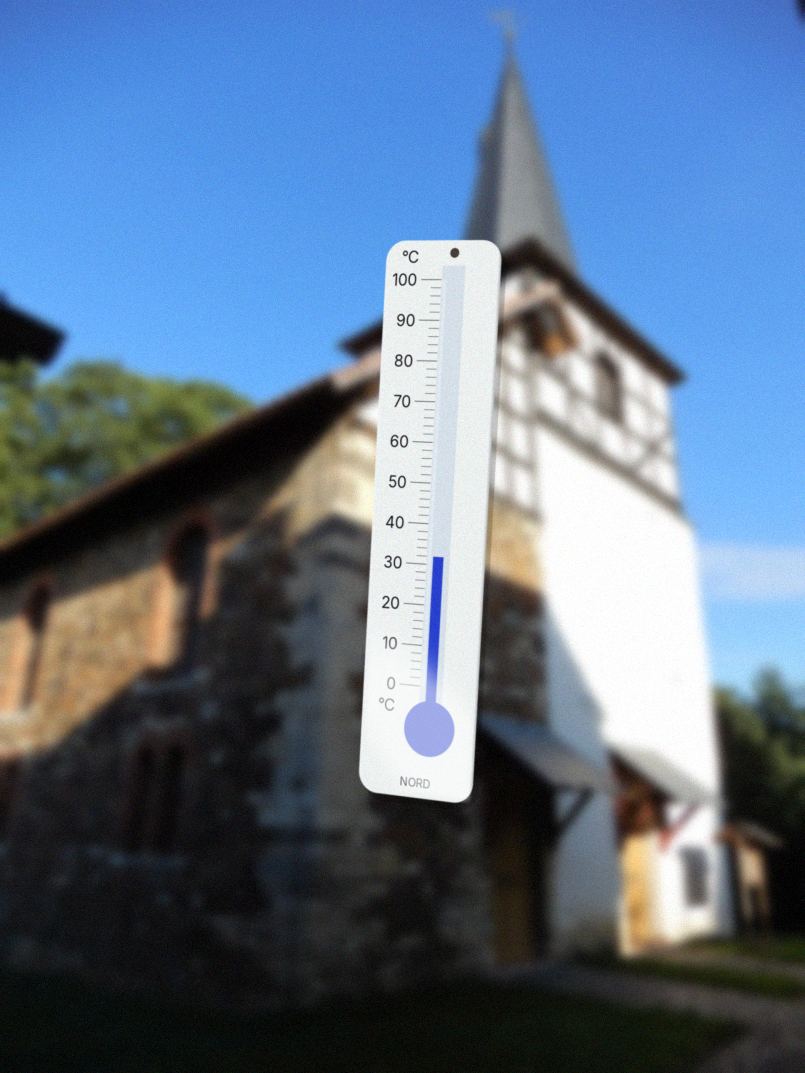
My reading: 32,°C
